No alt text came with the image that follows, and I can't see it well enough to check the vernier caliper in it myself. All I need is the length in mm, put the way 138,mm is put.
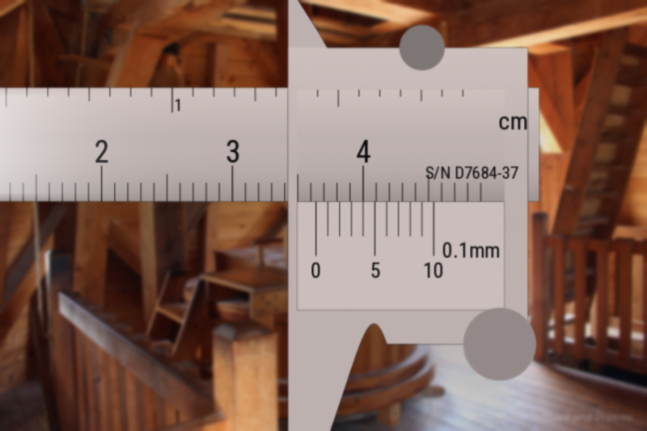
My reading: 36.4,mm
